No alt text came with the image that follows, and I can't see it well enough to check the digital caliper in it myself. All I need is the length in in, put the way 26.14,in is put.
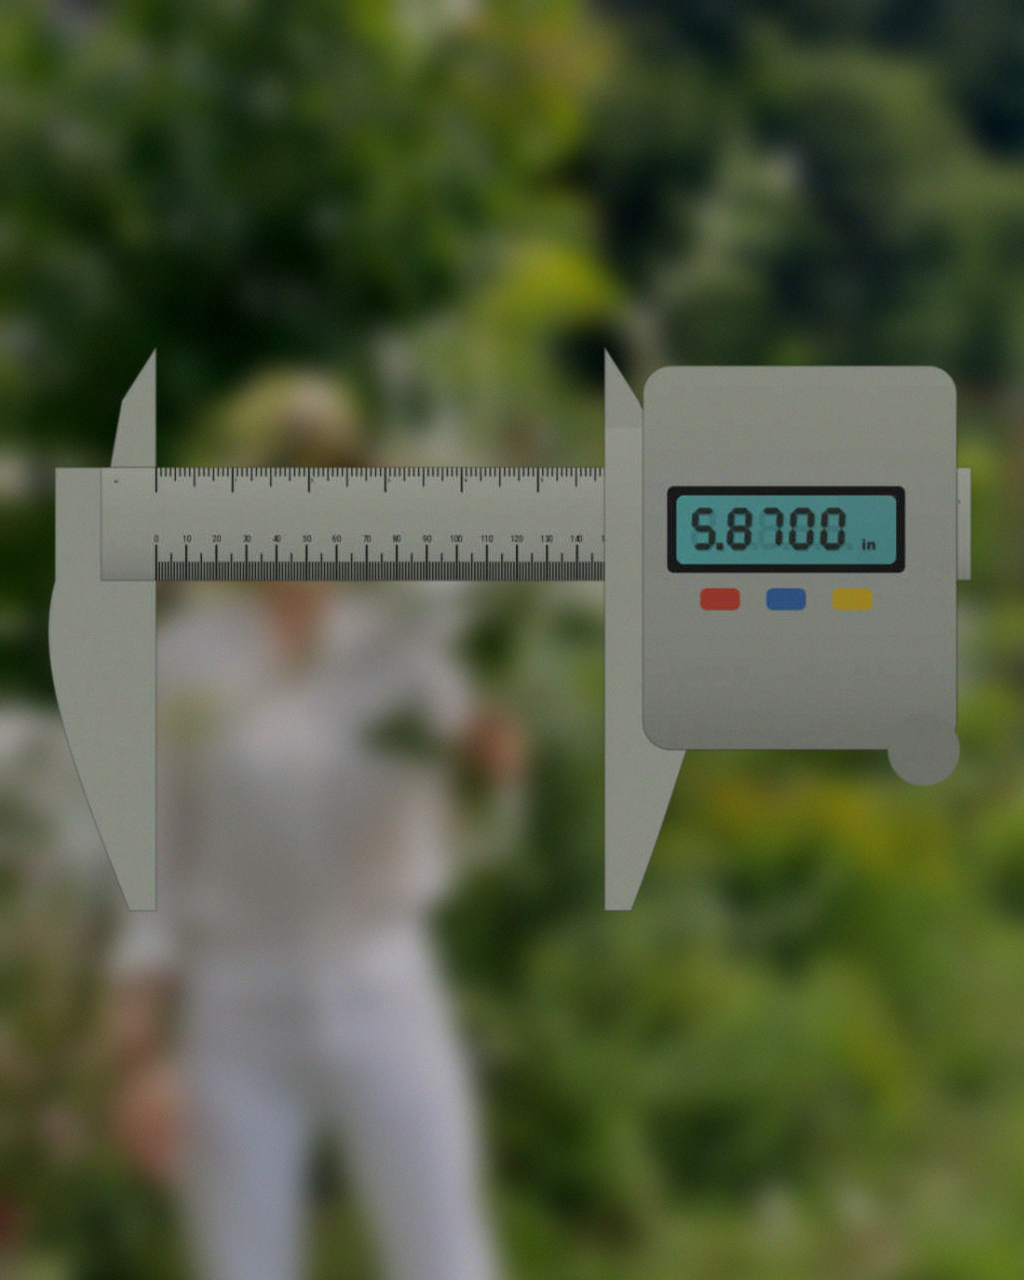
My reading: 5.8700,in
